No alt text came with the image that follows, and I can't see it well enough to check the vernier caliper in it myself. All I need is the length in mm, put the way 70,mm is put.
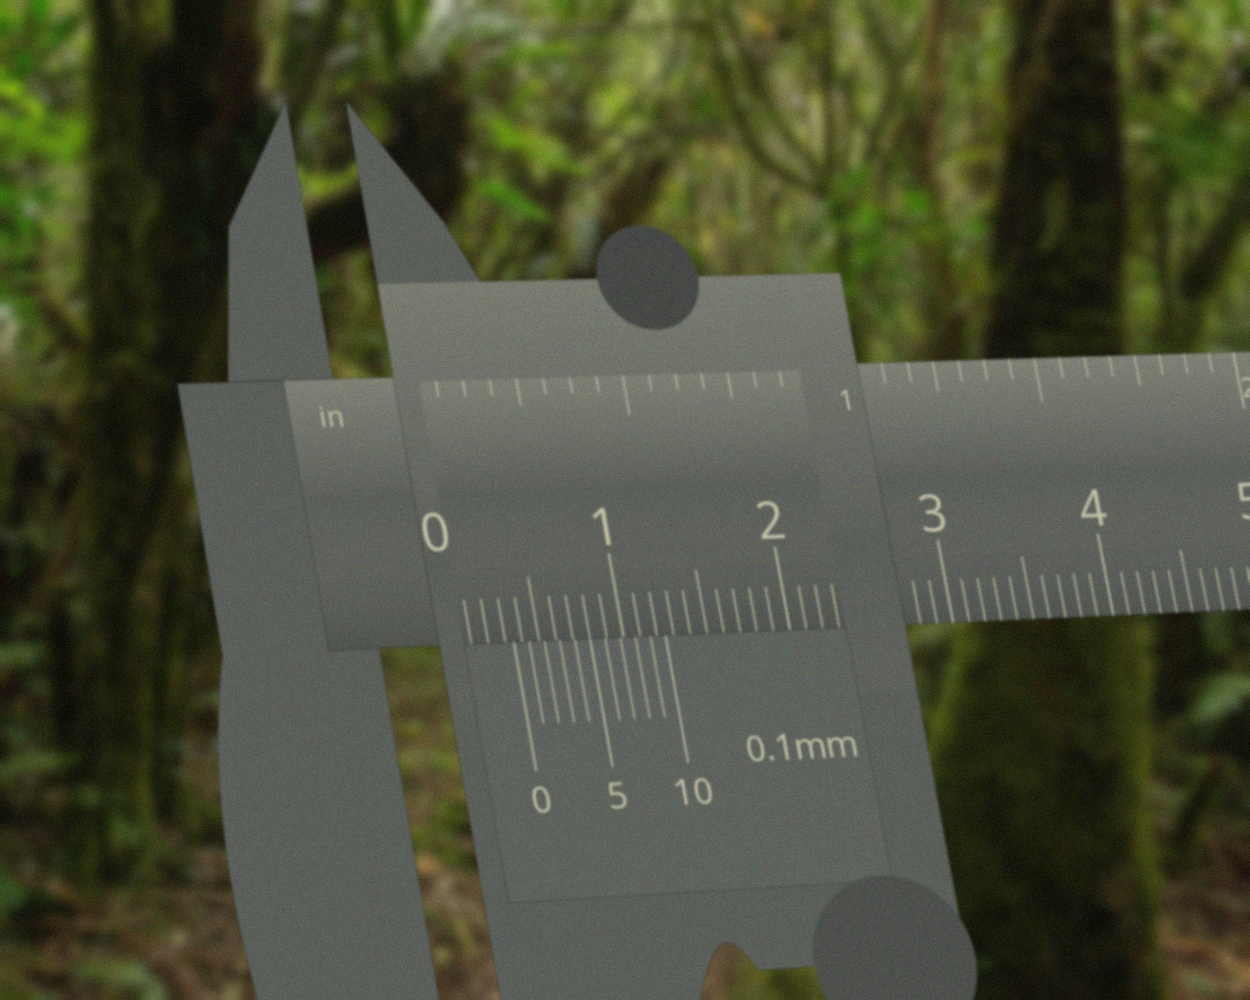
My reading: 3.5,mm
